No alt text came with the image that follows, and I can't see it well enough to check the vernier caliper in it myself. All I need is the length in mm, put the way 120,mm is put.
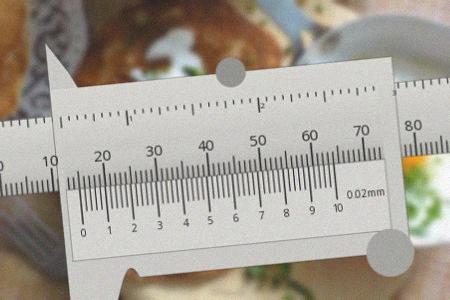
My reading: 15.0,mm
